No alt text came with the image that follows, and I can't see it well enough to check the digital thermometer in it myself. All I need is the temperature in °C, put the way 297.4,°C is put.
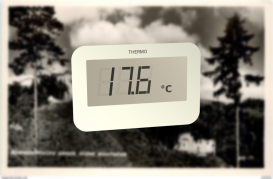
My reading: 17.6,°C
